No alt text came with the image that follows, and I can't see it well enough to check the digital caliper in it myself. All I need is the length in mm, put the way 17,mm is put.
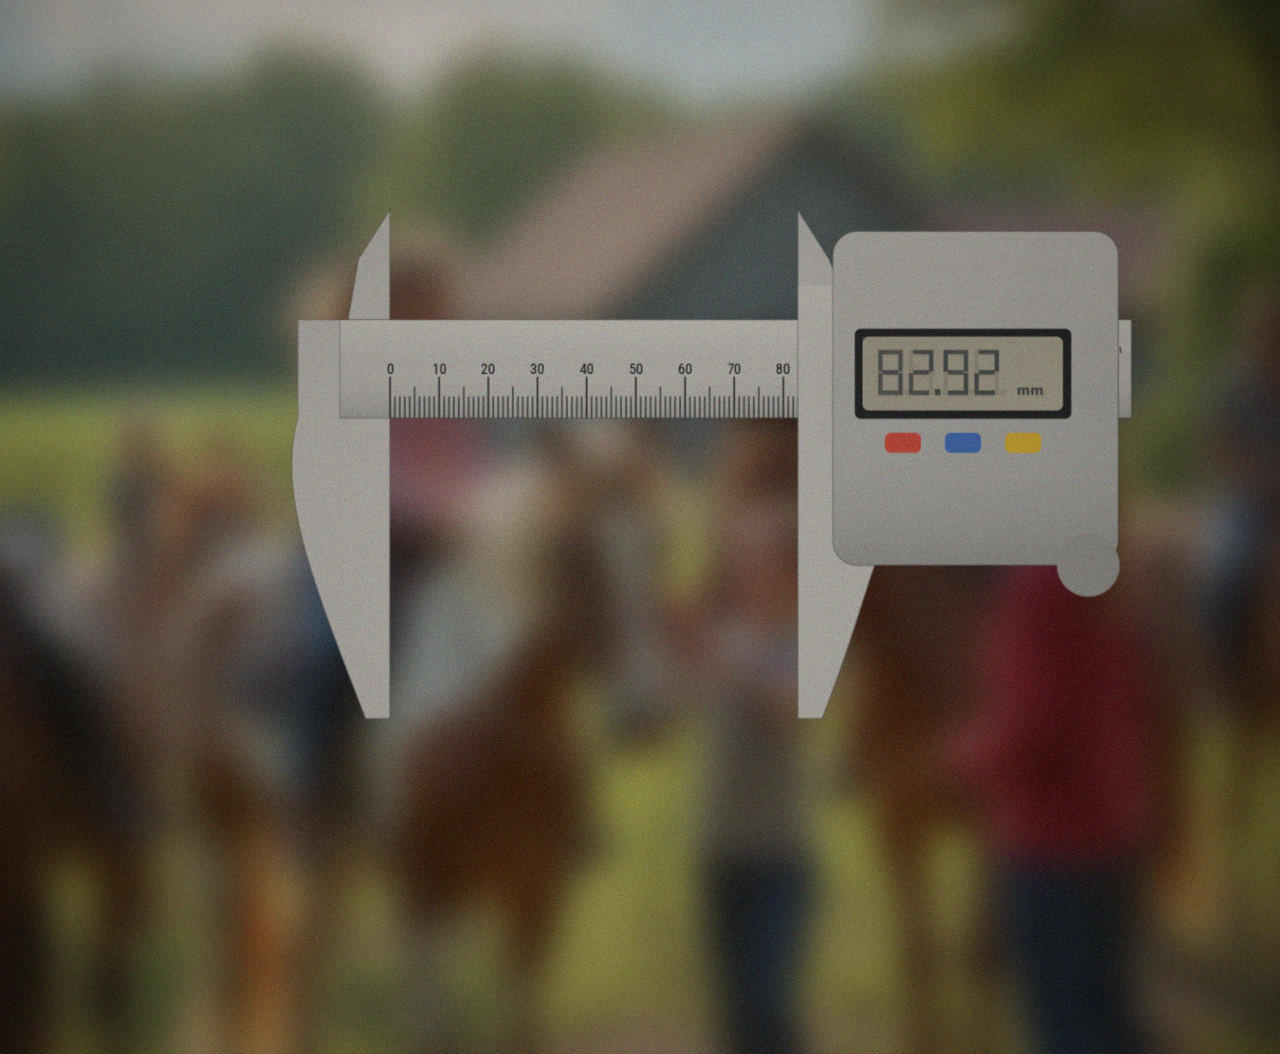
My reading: 82.92,mm
